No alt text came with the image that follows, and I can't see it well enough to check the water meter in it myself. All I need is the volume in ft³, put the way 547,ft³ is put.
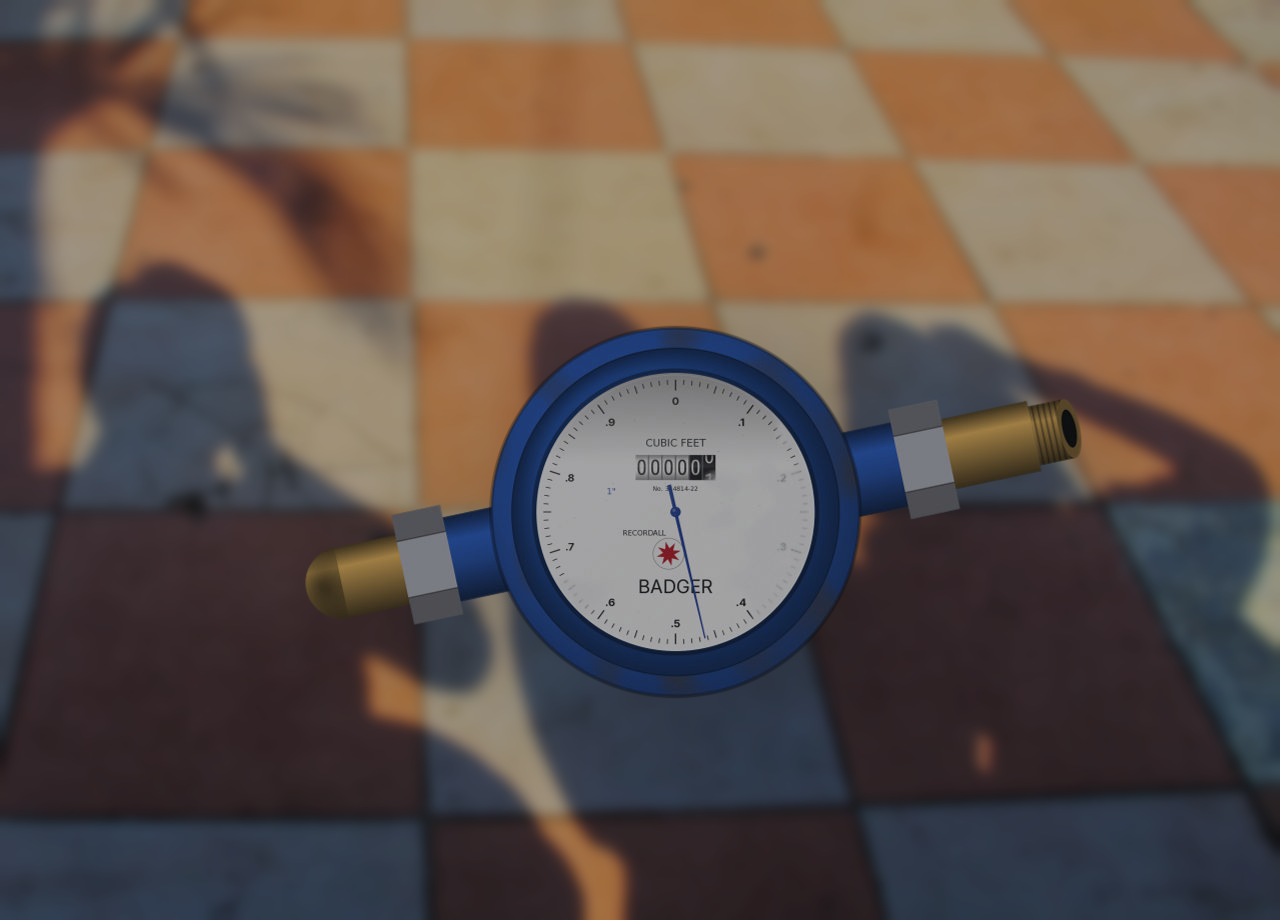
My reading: 0.46,ft³
